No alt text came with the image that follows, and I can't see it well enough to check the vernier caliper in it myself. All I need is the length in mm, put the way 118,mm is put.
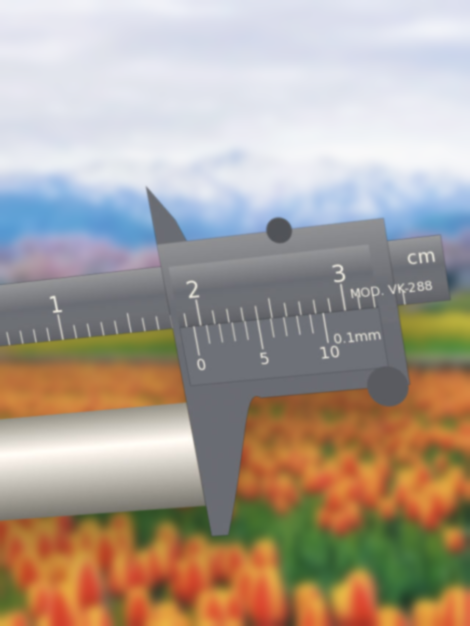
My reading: 19.5,mm
